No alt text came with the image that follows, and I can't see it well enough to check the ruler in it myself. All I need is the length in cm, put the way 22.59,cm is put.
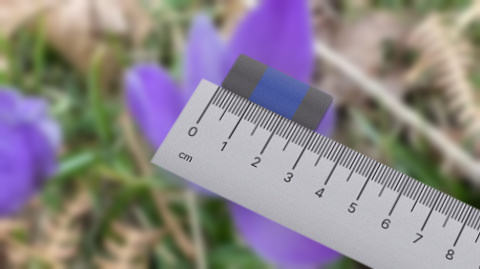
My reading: 3,cm
